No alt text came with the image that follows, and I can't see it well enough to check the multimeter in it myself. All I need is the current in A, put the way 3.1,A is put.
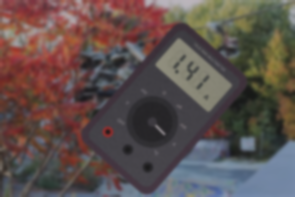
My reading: 1.41,A
